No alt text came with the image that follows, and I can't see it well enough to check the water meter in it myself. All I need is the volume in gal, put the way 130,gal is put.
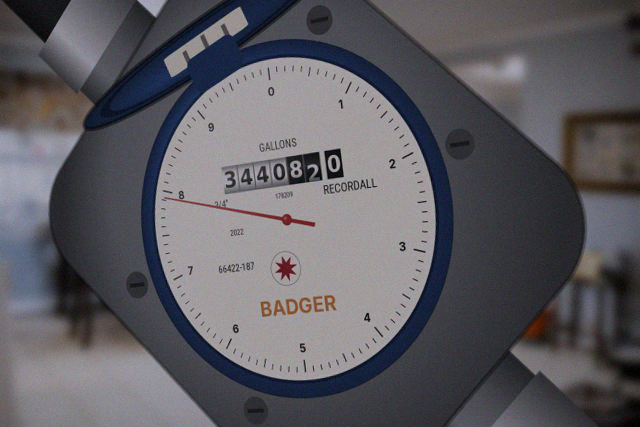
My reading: 3440817.9,gal
